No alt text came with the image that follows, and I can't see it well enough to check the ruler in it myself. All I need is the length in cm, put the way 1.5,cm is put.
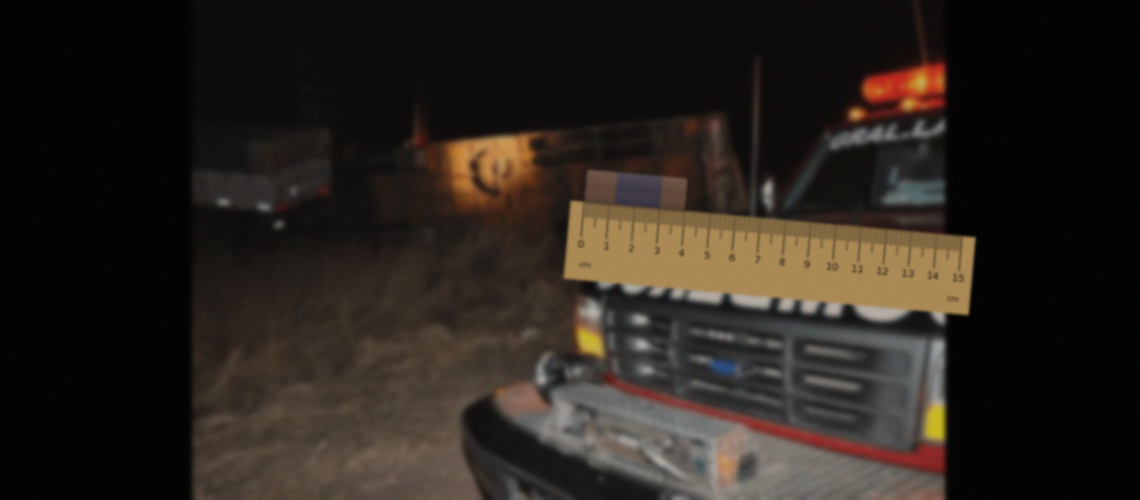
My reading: 4,cm
